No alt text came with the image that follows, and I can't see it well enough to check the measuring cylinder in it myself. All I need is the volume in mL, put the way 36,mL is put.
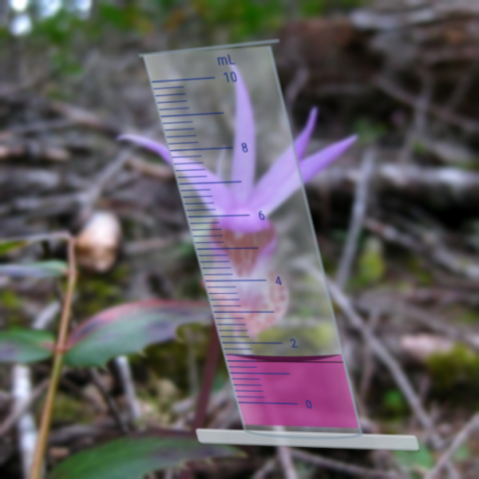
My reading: 1.4,mL
